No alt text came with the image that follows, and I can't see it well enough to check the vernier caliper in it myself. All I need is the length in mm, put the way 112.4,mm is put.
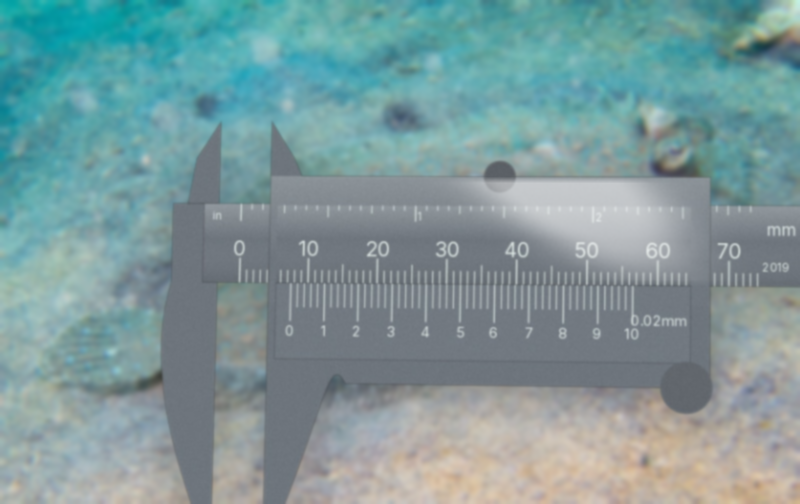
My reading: 7.5,mm
